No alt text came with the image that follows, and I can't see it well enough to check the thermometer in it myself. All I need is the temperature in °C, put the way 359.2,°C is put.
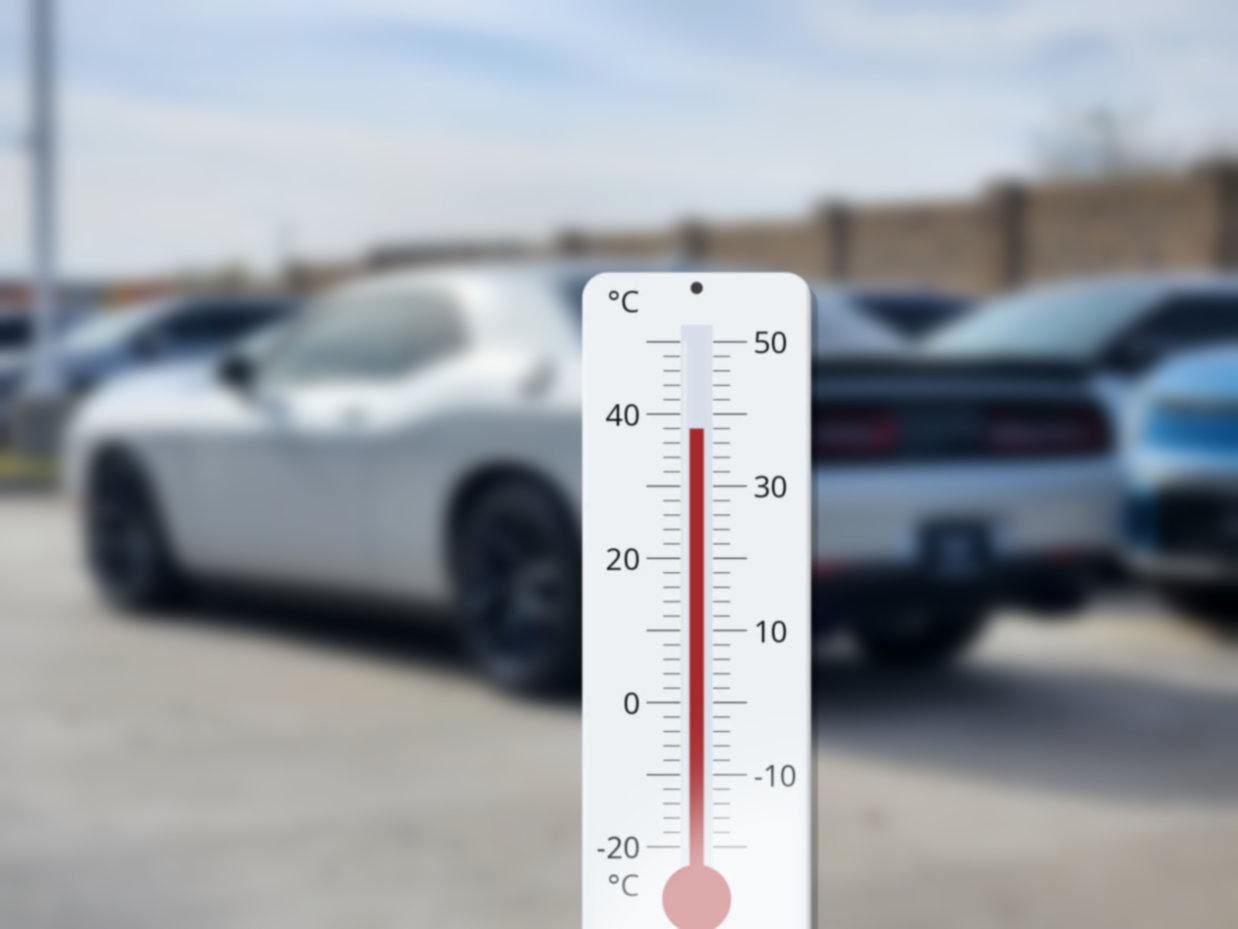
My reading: 38,°C
